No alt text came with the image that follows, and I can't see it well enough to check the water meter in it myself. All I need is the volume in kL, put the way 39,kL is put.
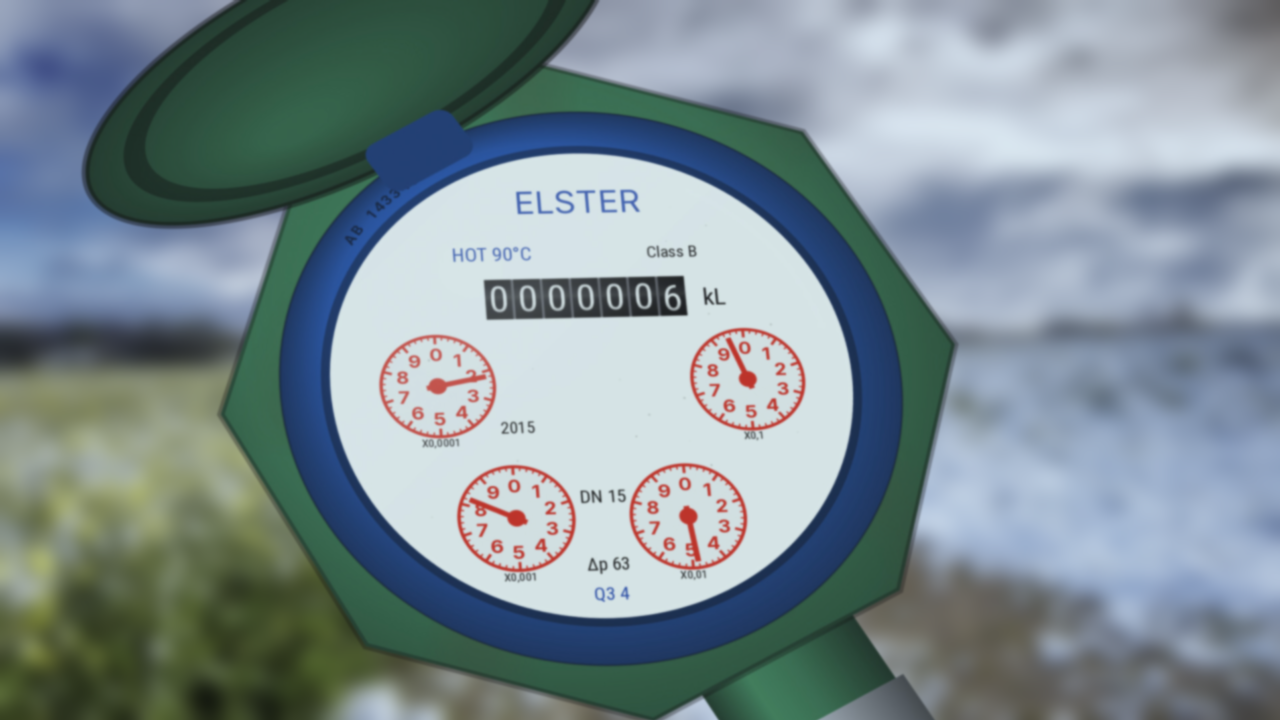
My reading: 5.9482,kL
